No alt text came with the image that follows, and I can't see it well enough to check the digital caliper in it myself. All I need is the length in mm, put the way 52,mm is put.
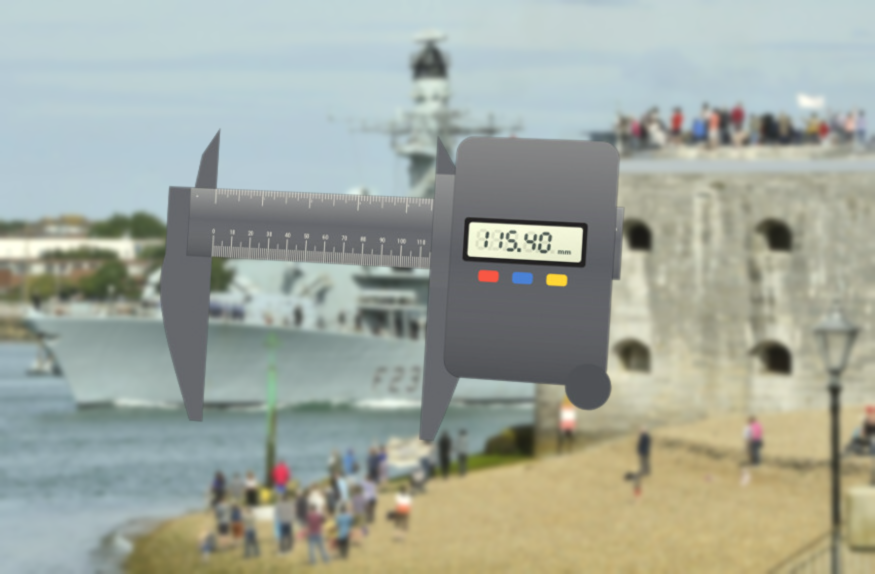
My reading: 115.40,mm
